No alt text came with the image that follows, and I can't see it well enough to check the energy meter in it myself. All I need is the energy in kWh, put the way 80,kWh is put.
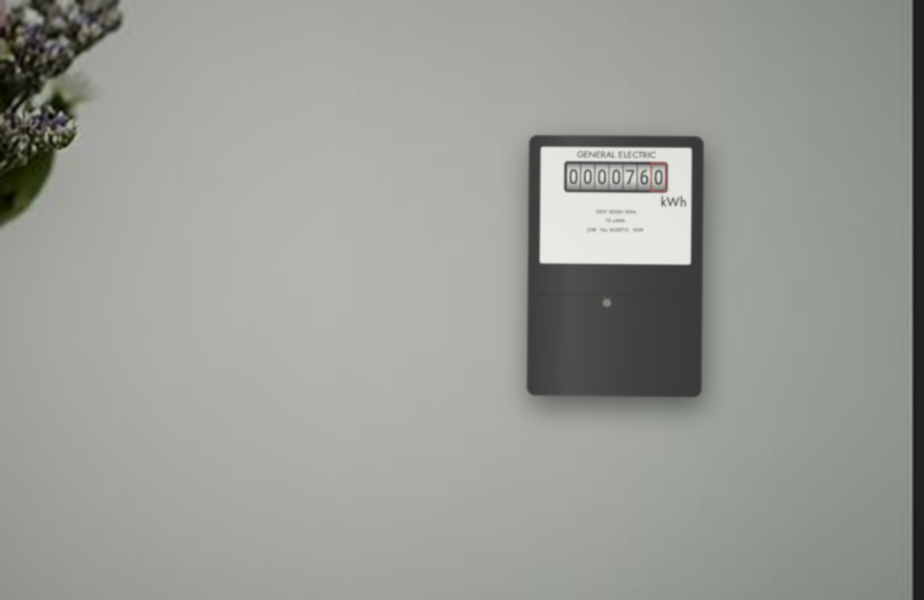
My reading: 76.0,kWh
